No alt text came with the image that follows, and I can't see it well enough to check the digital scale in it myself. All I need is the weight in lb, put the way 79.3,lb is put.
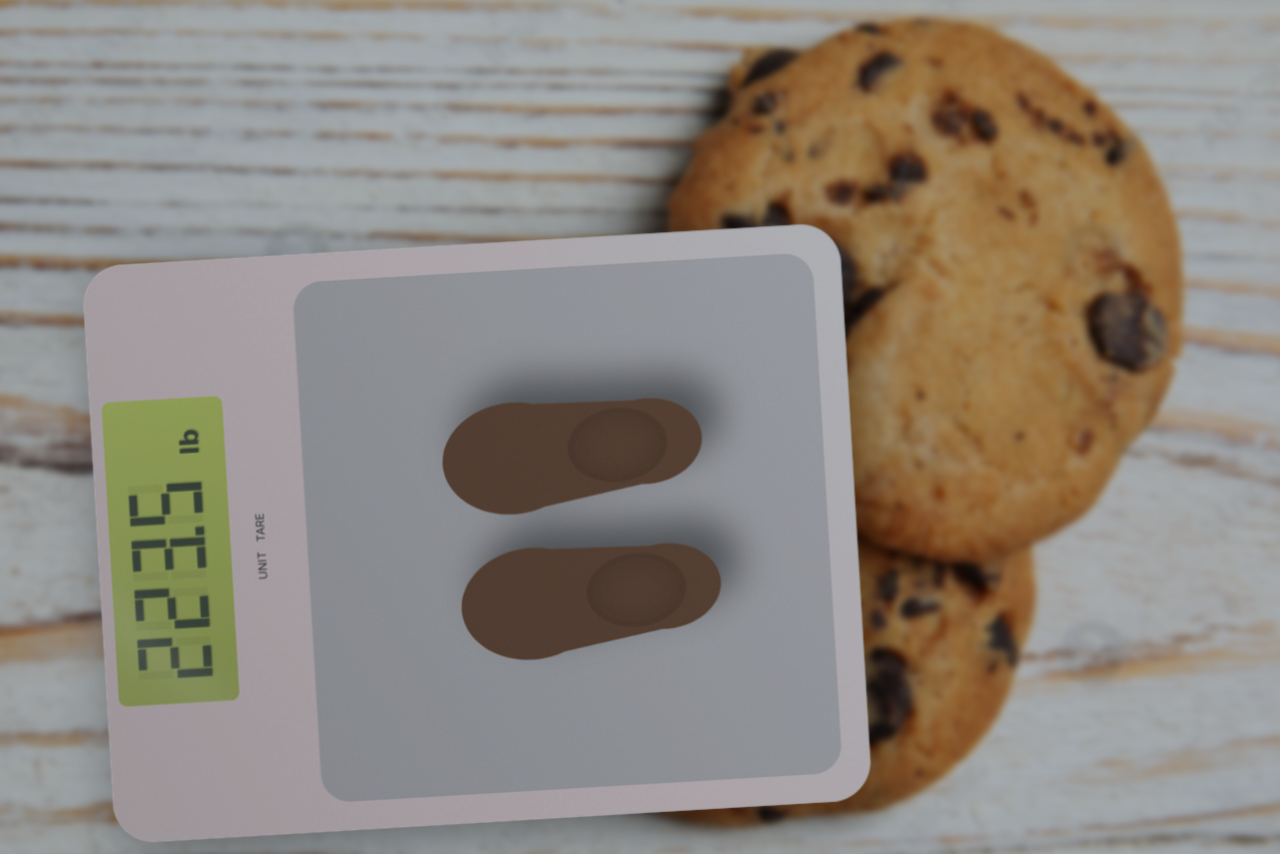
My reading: 223.5,lb
